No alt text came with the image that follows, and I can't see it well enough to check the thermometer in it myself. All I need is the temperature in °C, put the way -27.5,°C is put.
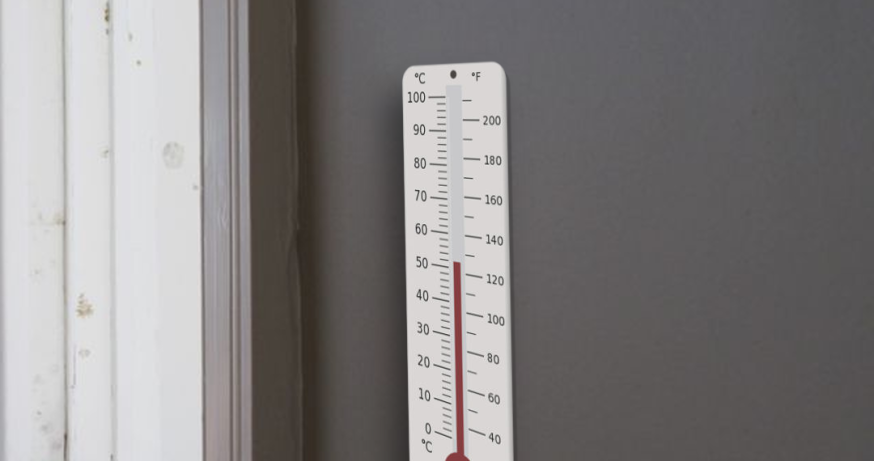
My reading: 52,°C
